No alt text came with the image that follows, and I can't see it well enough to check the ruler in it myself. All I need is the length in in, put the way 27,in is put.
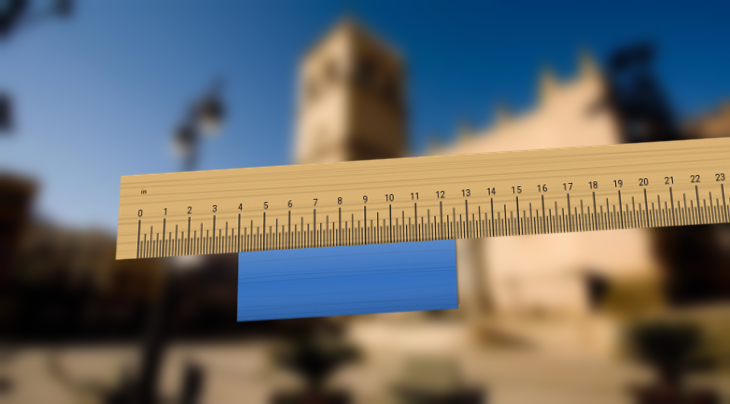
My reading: 8.5,in
